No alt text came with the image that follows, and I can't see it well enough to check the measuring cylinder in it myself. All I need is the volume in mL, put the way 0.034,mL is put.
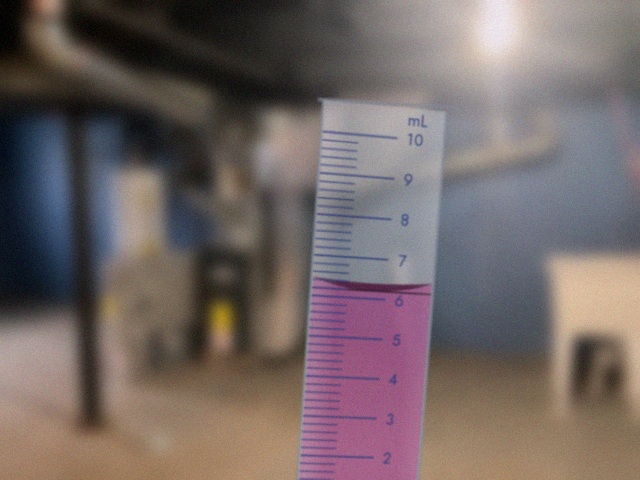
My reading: 6.2,mL
